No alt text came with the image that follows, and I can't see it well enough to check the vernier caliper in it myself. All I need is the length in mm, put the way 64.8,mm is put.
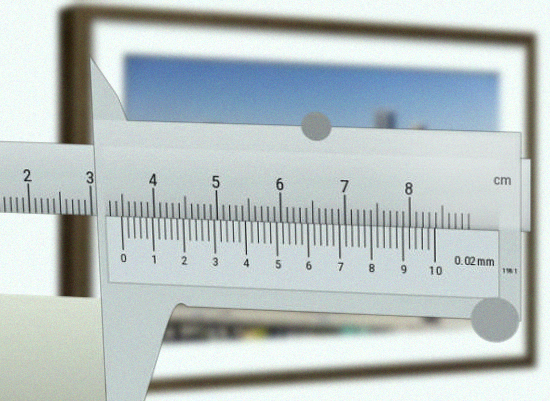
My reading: 34.8,mm
